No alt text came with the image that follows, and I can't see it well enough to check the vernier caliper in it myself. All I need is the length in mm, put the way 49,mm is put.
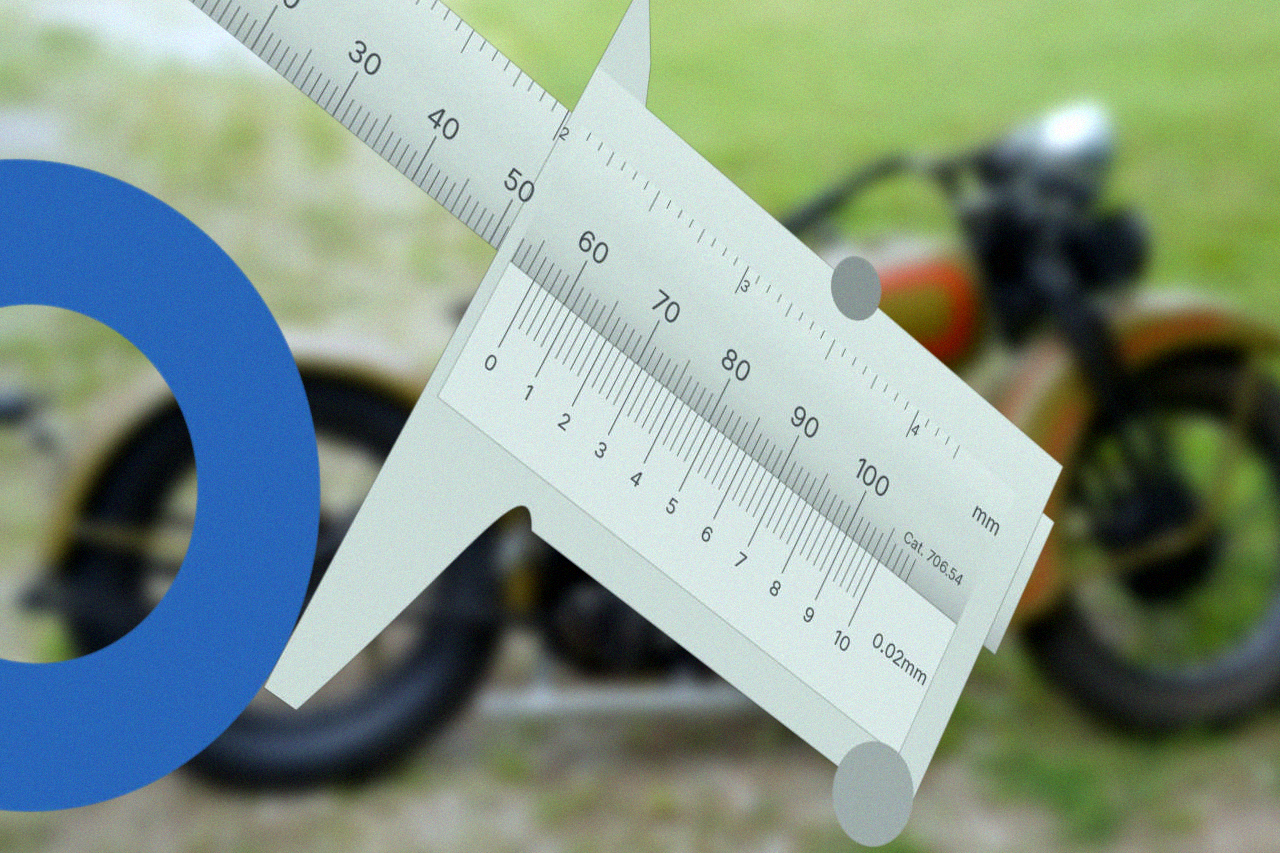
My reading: 56.0,mm
